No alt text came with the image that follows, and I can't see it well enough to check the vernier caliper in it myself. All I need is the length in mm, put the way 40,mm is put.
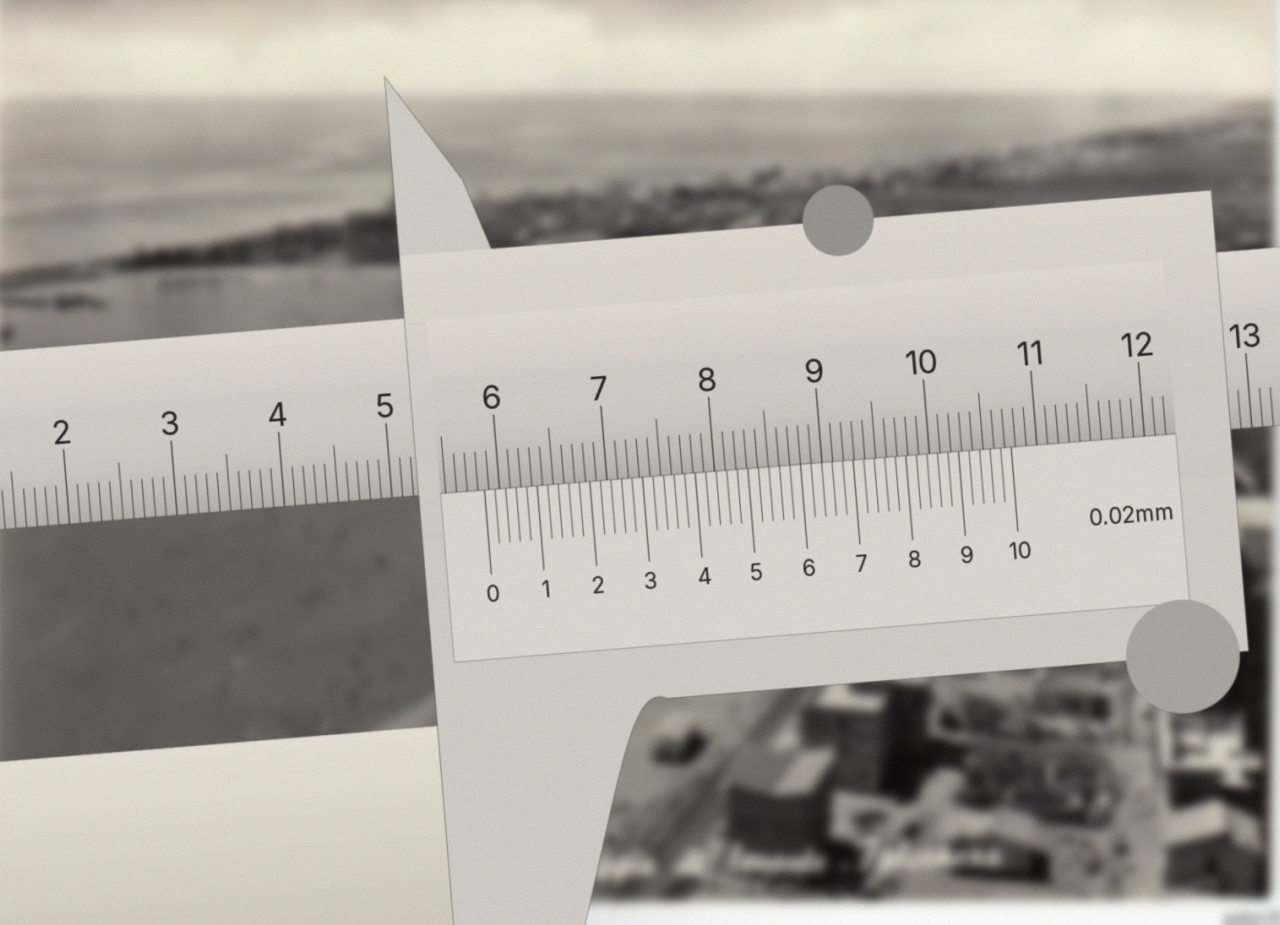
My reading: 58.6,mm
